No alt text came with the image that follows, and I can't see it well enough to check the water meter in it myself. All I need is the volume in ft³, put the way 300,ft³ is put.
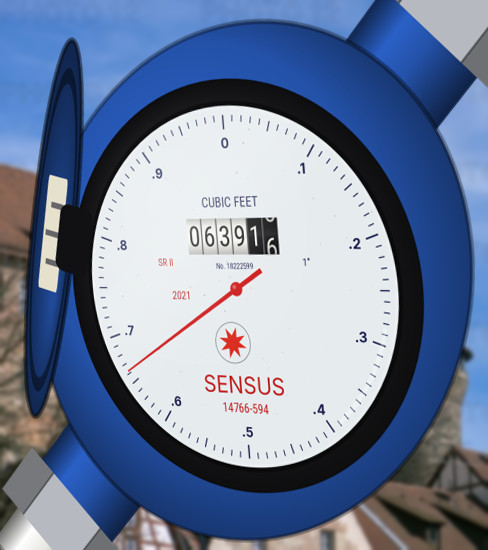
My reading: 63915.66,ft³
